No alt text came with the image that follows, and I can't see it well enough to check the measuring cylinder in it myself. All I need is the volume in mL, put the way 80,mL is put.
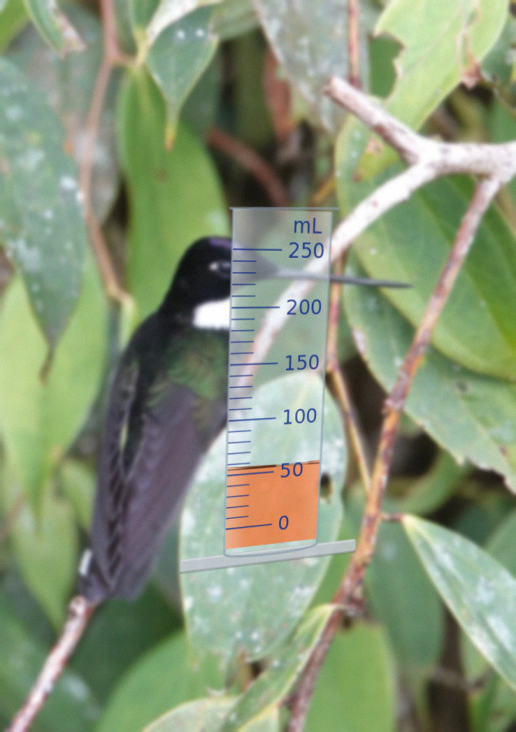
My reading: 55,mL
